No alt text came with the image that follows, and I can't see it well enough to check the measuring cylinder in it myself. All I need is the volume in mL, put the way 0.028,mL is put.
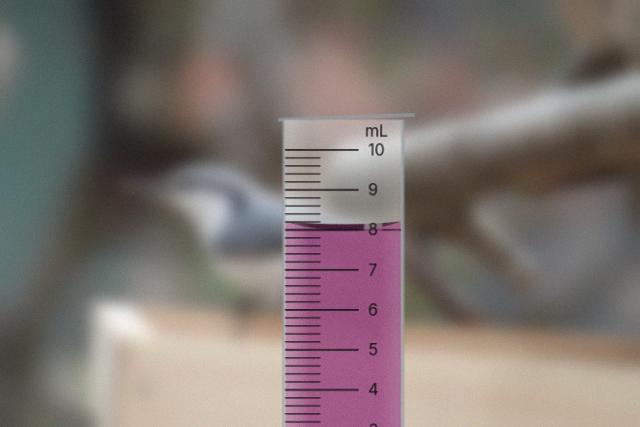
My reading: 8,mL
